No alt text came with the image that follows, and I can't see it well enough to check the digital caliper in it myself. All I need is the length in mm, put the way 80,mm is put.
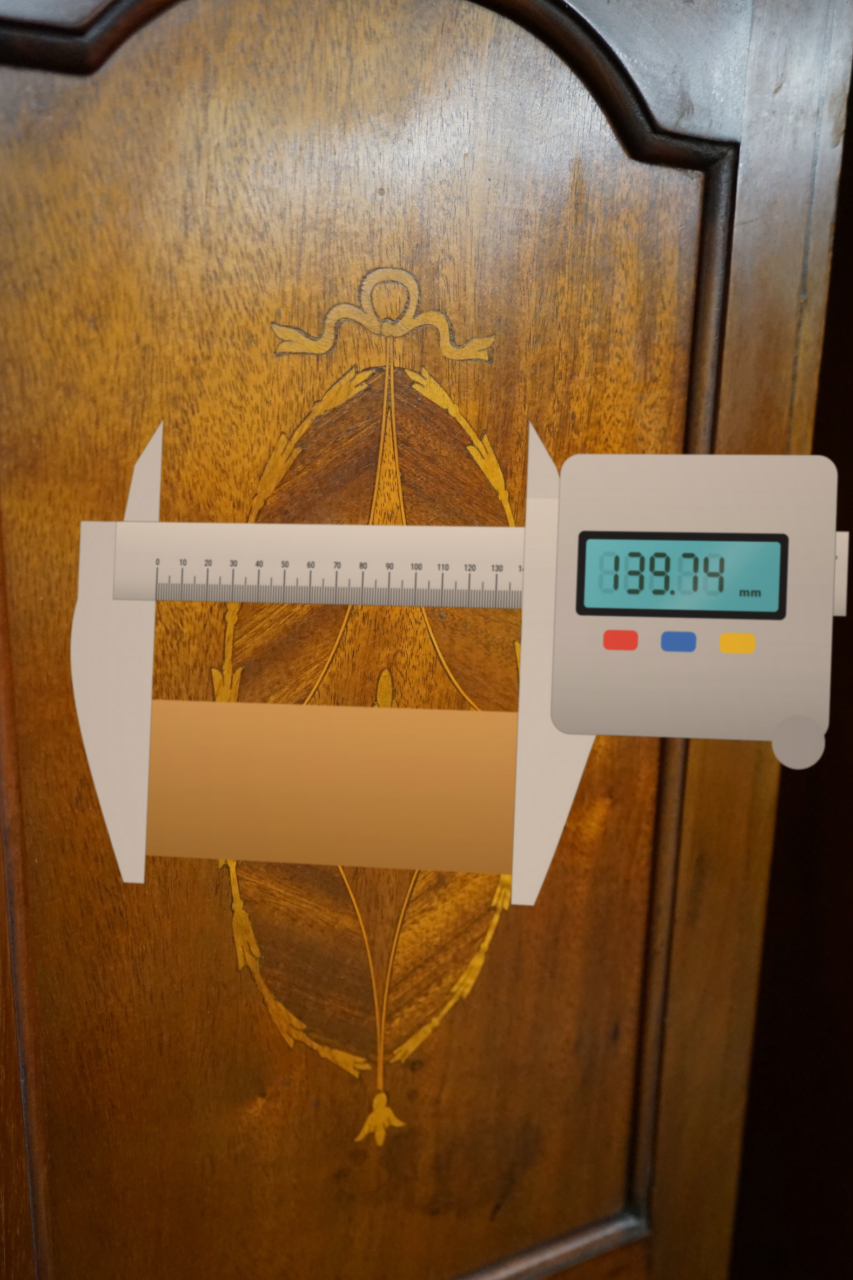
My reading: 139.74,mm
